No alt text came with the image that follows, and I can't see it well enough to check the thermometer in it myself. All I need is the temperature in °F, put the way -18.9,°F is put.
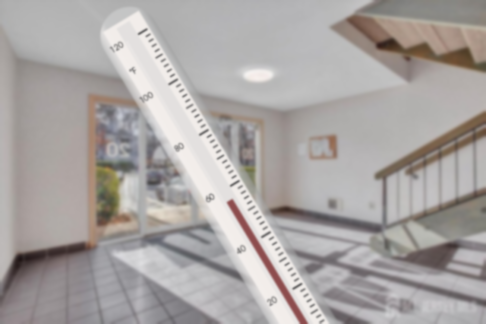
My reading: 56,°F
